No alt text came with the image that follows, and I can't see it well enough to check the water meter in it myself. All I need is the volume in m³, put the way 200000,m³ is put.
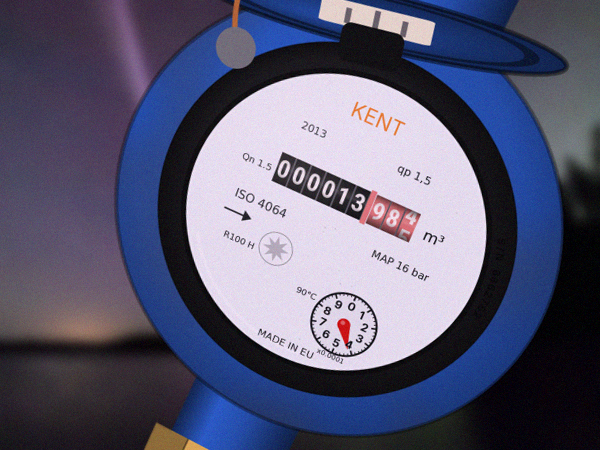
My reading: 13.9844,m³
